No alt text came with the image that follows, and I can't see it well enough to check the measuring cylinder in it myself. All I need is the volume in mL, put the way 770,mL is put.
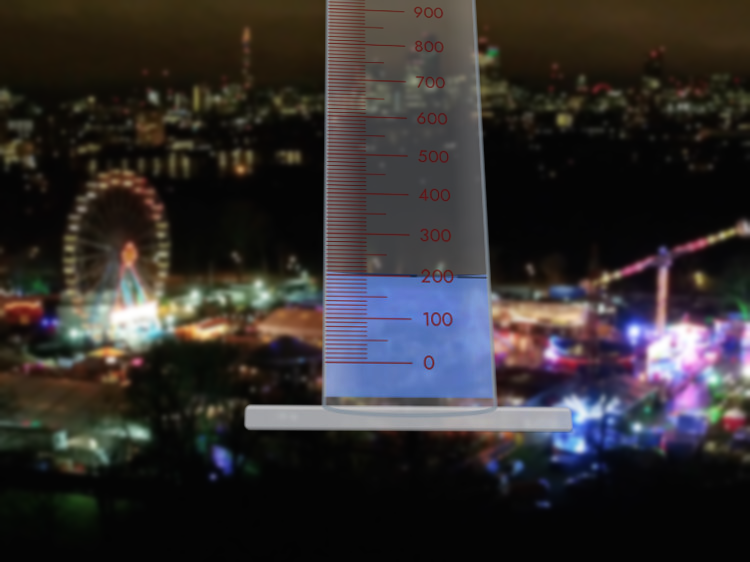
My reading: 200,mL
